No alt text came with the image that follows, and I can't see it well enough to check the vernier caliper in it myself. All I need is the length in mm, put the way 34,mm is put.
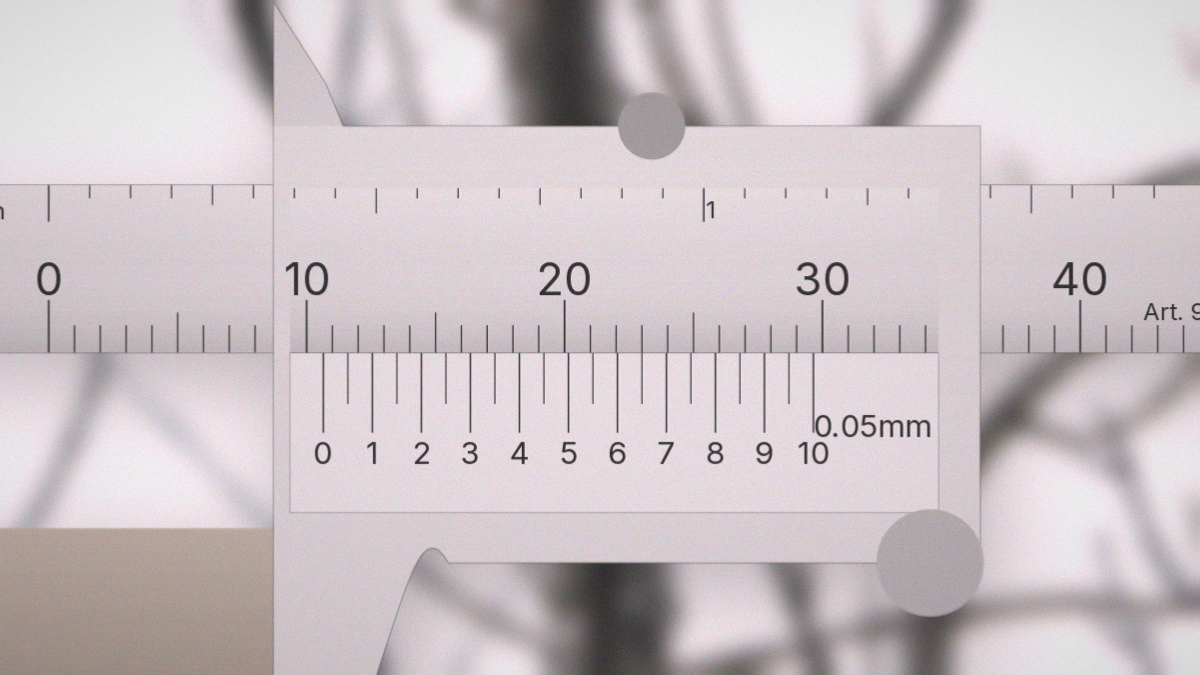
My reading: 10.65,mm
